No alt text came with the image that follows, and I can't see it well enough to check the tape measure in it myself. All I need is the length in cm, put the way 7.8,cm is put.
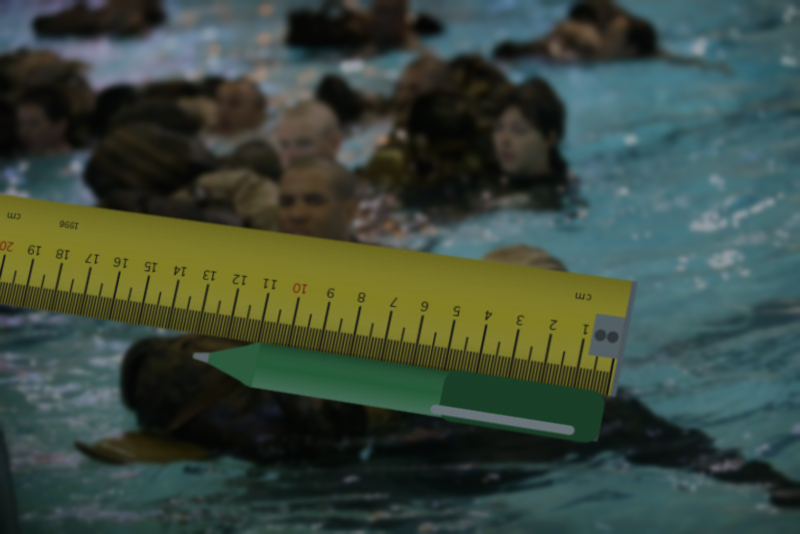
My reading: 13,cm
